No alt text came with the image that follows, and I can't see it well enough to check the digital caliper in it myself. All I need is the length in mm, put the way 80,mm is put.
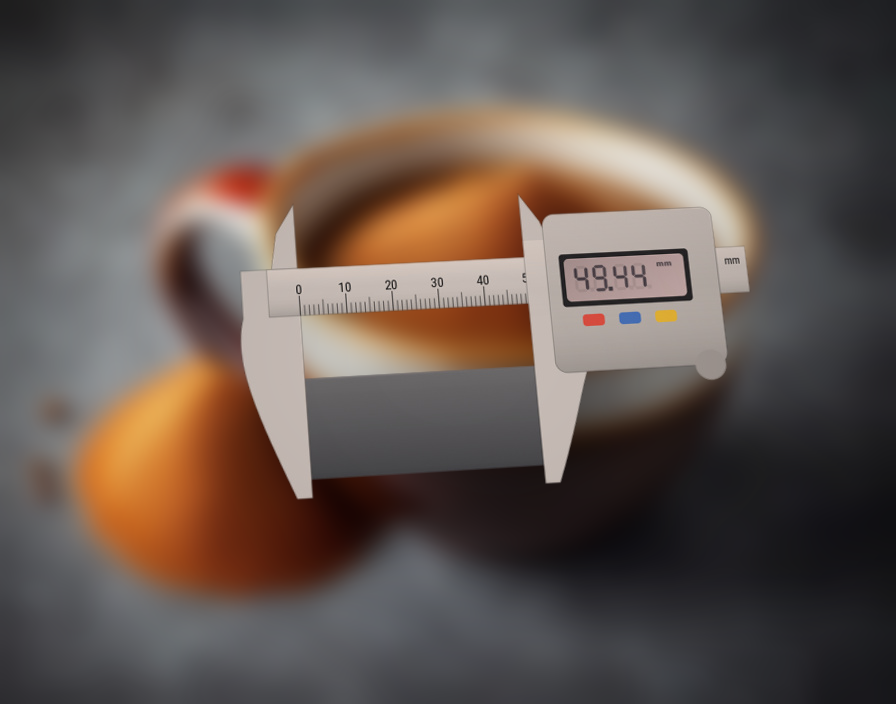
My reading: 49.44,mm
